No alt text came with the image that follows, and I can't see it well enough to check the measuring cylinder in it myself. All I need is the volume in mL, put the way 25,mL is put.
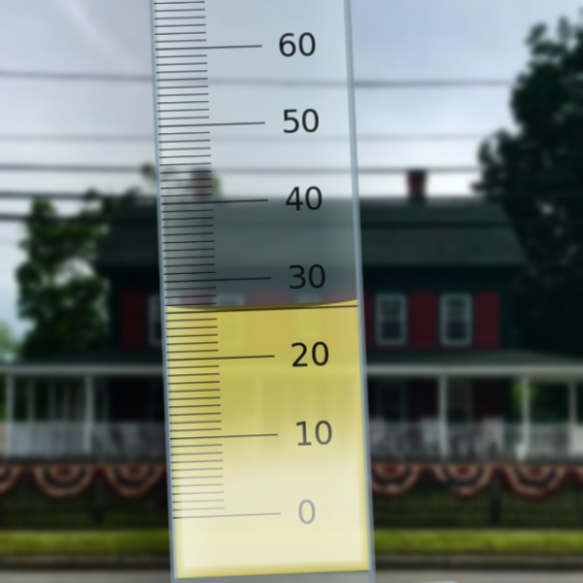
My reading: 26,mL
